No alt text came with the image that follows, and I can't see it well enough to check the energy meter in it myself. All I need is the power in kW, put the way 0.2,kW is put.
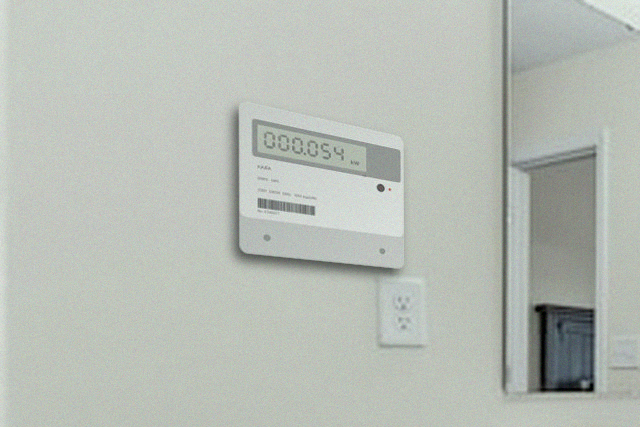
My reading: 0.054,kW
